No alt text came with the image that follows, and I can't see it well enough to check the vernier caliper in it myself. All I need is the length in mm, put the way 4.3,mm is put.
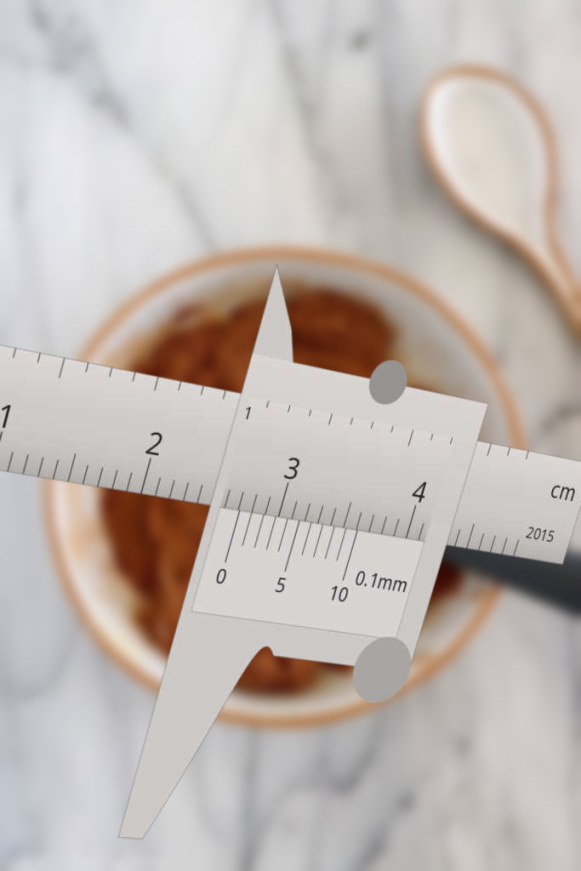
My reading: 27.1,mm
